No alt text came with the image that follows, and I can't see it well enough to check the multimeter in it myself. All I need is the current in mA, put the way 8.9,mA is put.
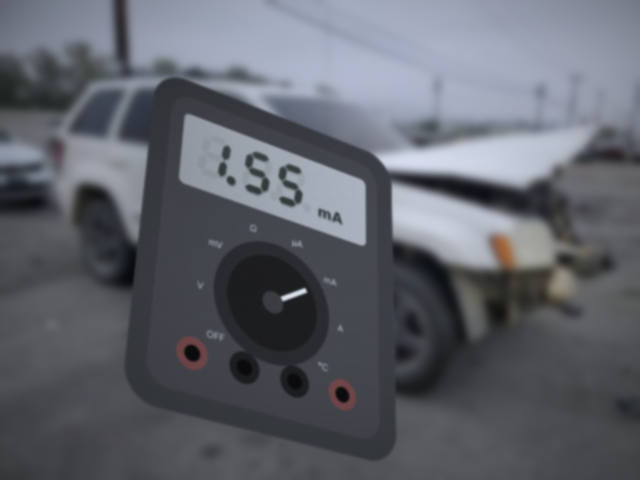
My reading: 1.55,mA
